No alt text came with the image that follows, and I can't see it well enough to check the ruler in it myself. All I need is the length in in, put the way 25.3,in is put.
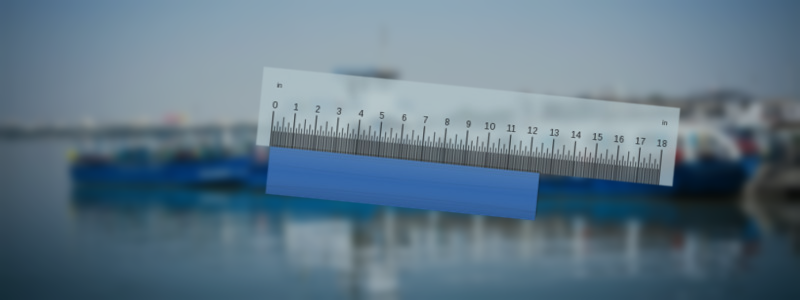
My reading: 12.5,in
